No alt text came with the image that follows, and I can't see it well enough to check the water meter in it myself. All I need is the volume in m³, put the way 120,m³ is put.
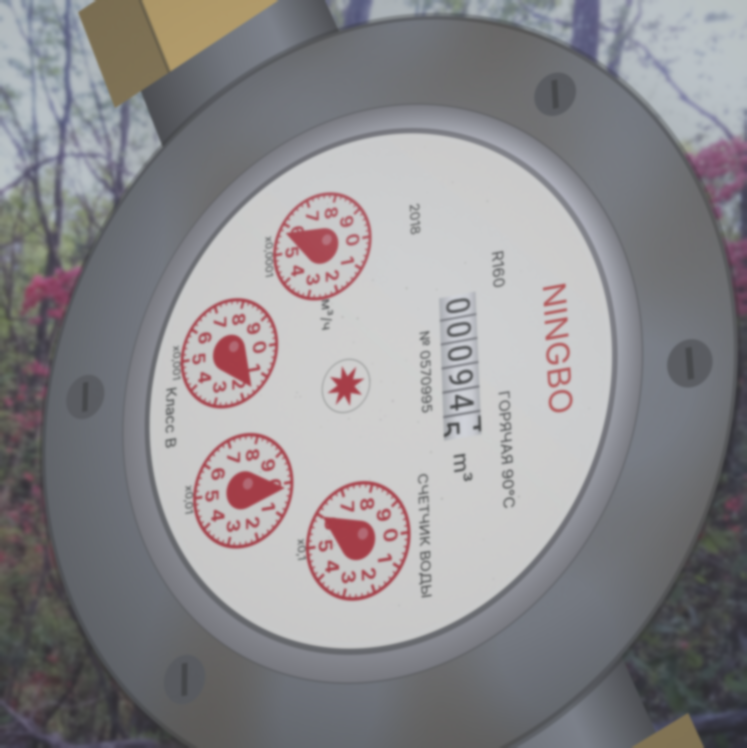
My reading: 944.6015,m³
